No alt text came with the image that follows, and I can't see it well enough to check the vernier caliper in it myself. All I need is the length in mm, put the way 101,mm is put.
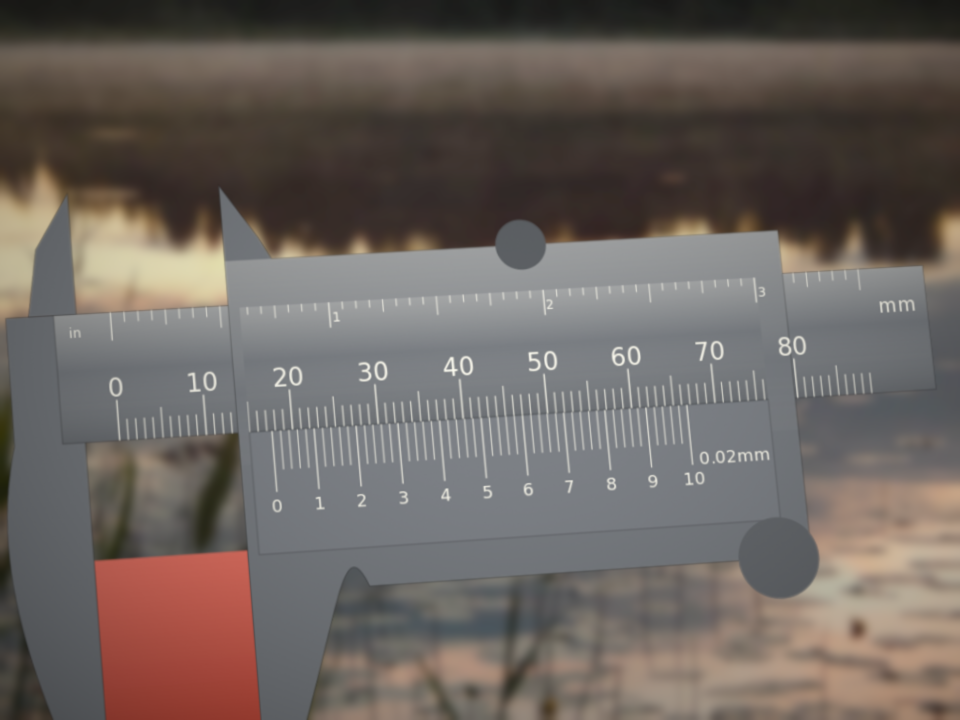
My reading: 17.6,mm
